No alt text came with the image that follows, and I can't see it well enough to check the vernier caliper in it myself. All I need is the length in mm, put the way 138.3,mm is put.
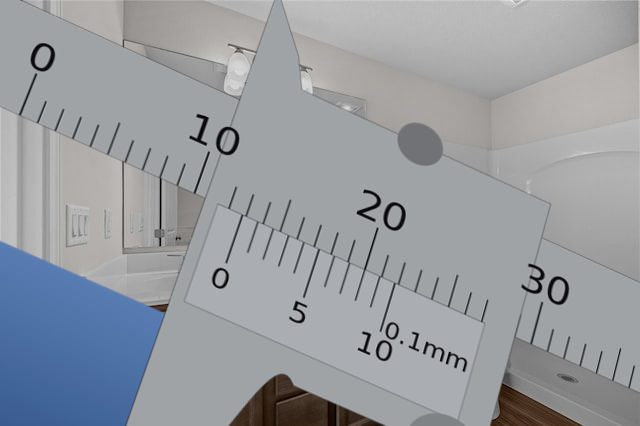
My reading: 12.8,mm
